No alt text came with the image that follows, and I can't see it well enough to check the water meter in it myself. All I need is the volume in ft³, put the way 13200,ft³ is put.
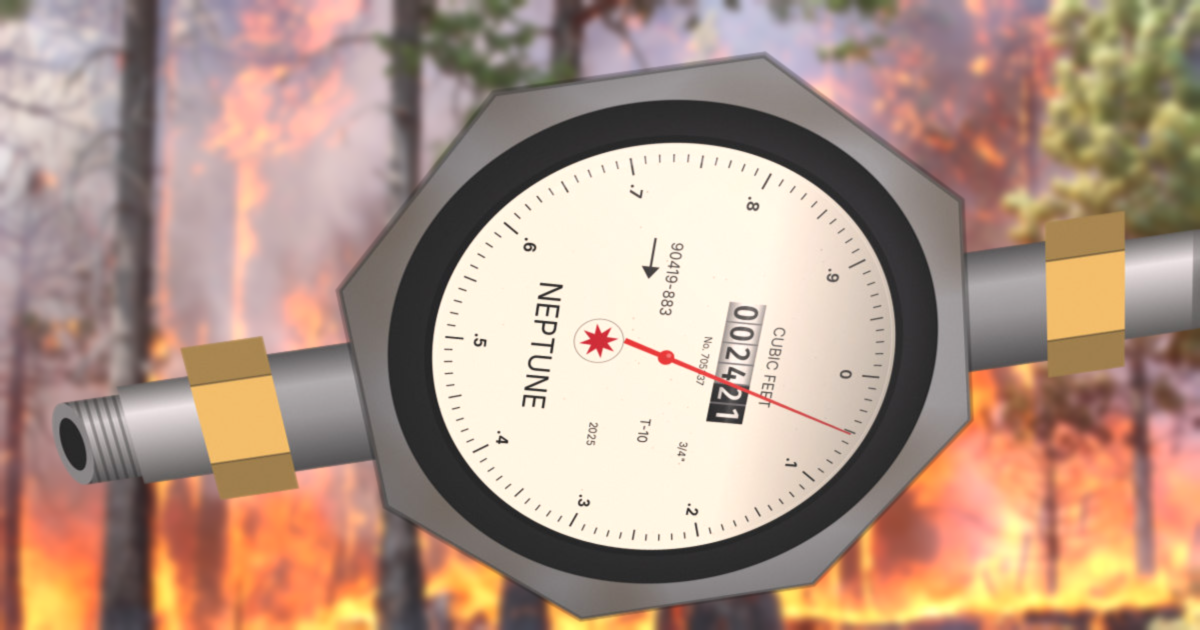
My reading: 2421.05,ft³
